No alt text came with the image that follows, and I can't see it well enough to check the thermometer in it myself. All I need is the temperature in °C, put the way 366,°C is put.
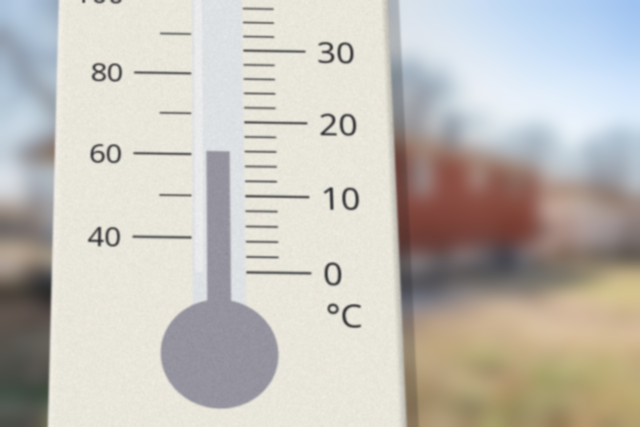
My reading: 16,°C
